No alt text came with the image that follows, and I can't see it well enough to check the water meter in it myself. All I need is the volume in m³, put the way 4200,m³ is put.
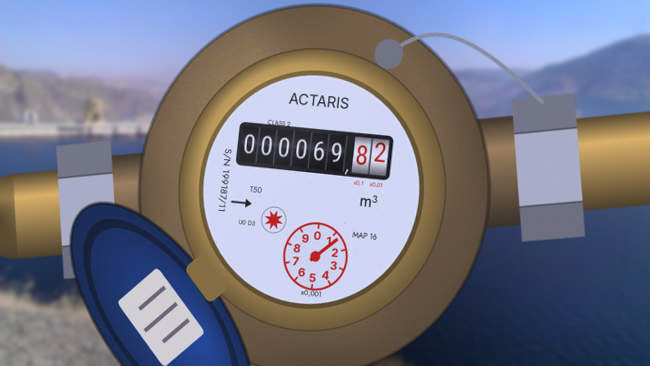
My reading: 69.821,m³
